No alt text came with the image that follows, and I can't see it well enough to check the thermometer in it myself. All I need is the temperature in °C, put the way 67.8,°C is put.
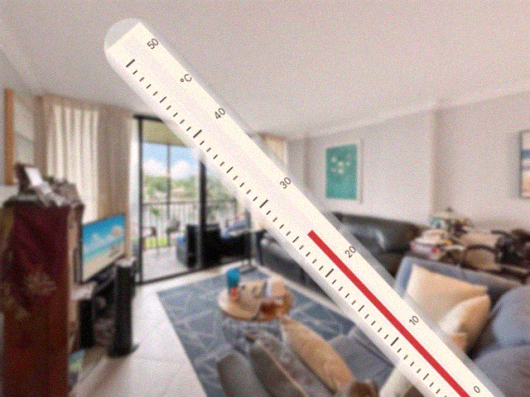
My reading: 24.5,°C
